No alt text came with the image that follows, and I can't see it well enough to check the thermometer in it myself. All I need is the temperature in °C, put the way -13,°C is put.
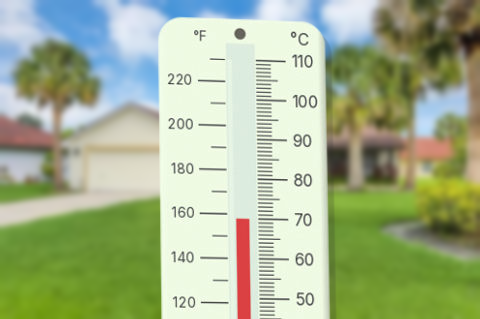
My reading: 70,°C
